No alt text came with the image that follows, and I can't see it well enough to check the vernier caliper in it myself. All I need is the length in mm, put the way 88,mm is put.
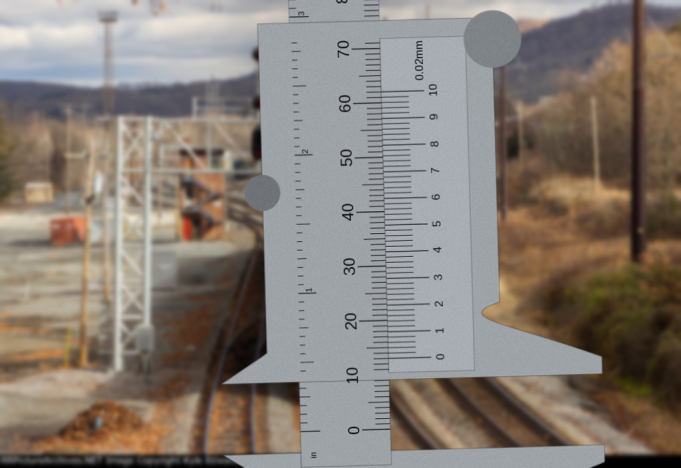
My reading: 13.0,mm
